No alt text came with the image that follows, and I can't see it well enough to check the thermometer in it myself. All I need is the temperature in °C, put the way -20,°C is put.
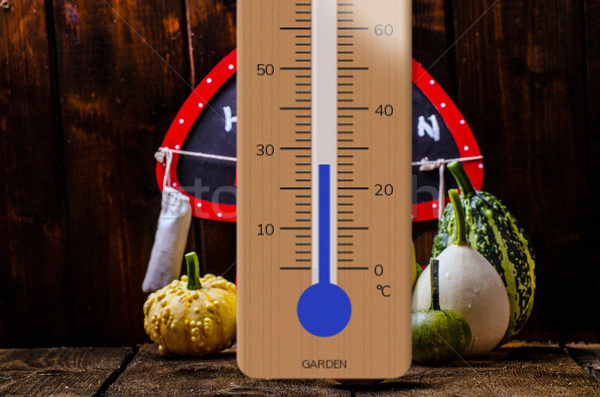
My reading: 26,°C
